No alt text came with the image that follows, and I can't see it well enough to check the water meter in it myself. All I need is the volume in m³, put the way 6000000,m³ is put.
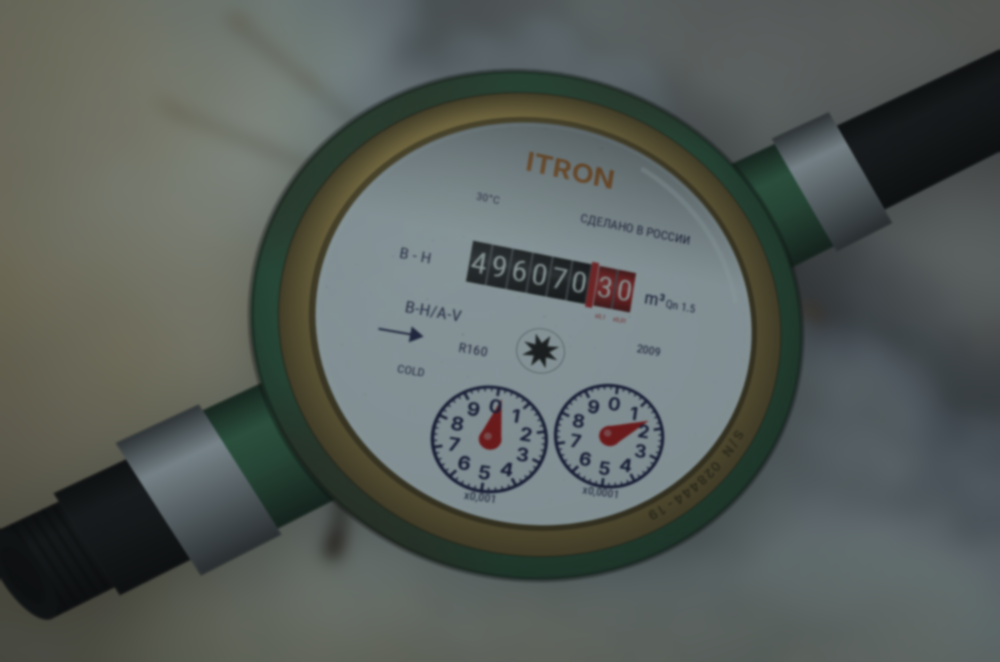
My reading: 496070.3001,m³
